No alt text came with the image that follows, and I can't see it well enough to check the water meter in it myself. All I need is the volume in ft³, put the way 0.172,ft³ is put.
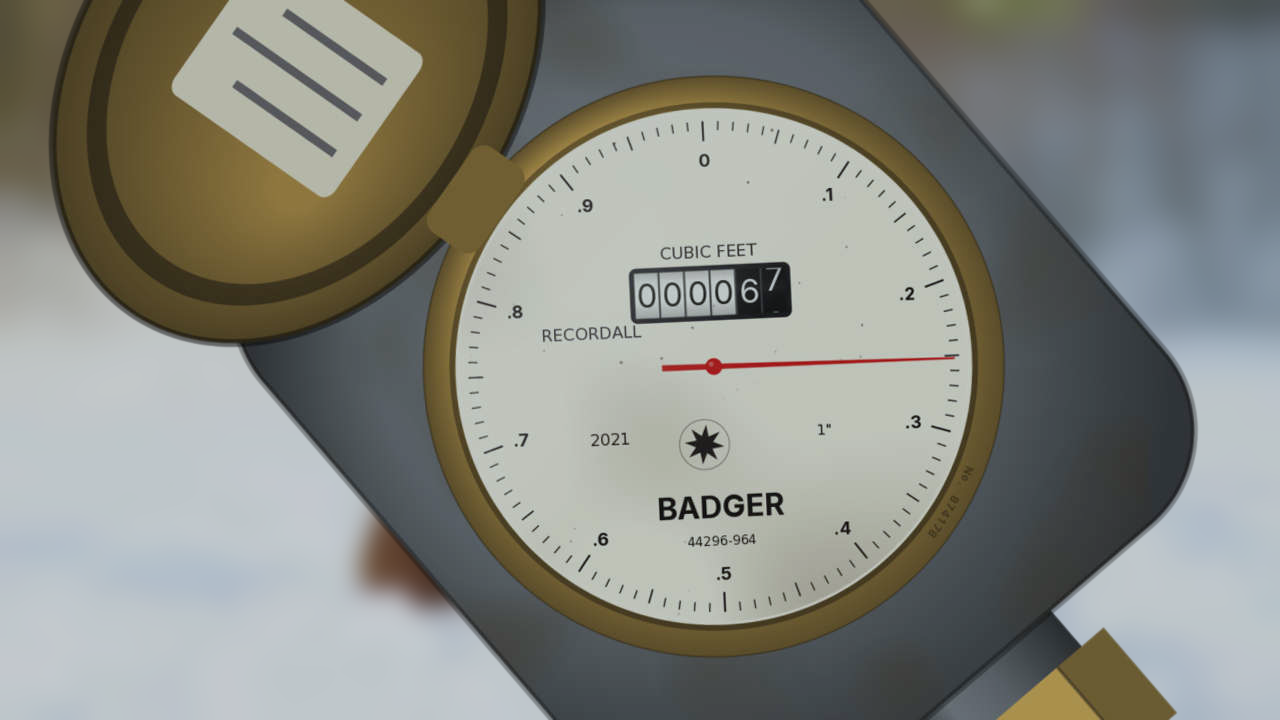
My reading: 67.25,ft³
